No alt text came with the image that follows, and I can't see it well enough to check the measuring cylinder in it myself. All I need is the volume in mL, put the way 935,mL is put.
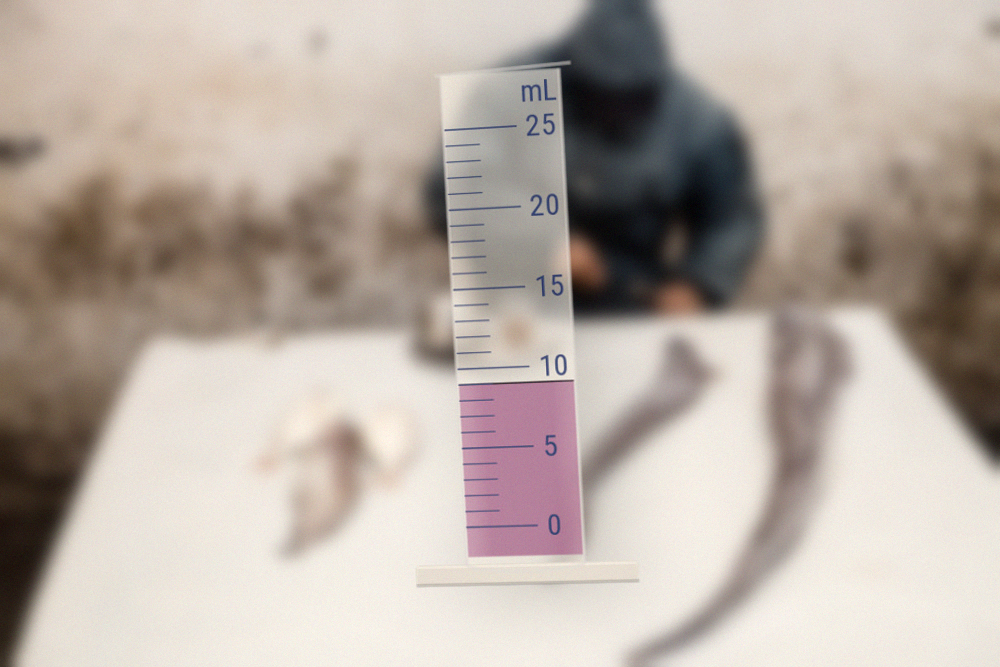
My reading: 9,mL
